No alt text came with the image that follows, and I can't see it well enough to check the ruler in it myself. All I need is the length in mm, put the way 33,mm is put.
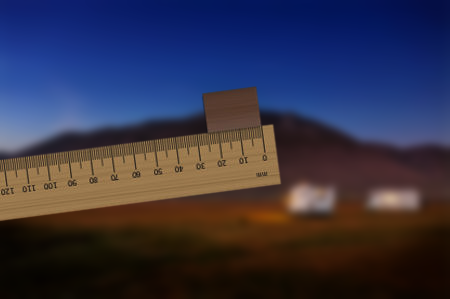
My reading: 25,mm
